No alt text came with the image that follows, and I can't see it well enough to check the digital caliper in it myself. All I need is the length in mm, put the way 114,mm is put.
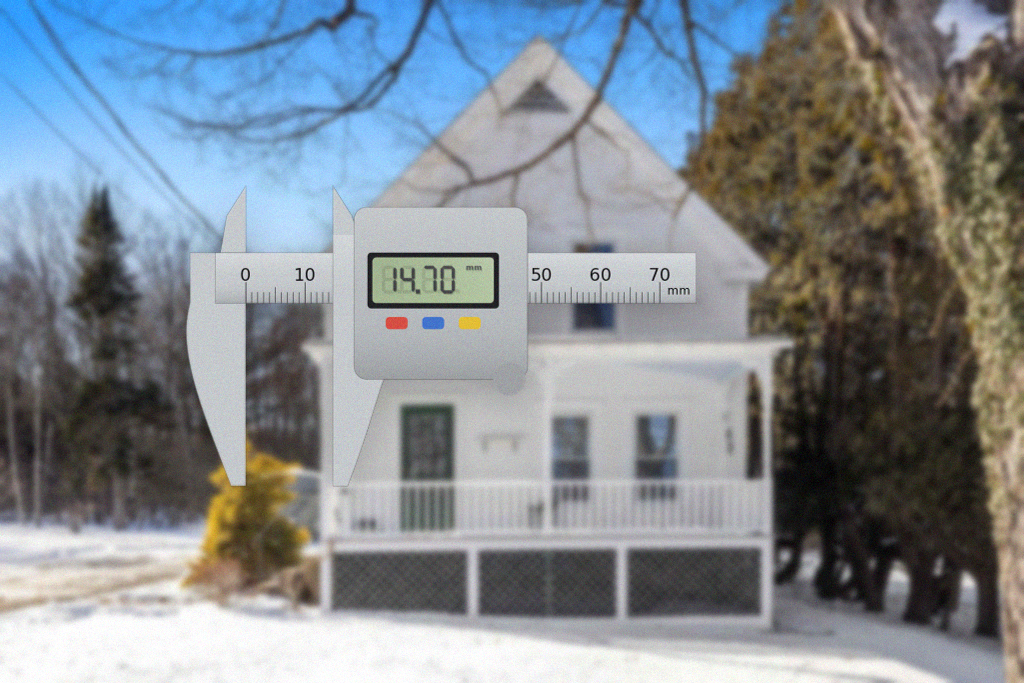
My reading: 14.70,mm
